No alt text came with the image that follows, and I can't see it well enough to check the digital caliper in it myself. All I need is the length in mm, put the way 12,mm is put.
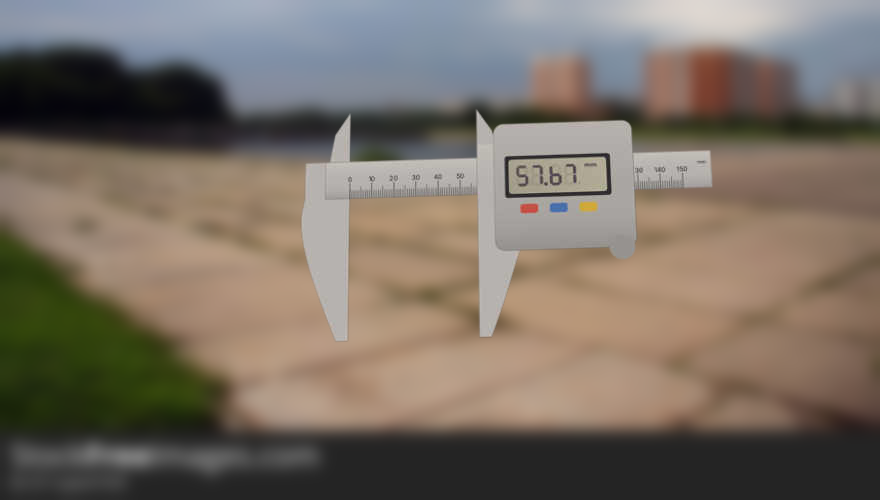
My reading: 57.67,mm
